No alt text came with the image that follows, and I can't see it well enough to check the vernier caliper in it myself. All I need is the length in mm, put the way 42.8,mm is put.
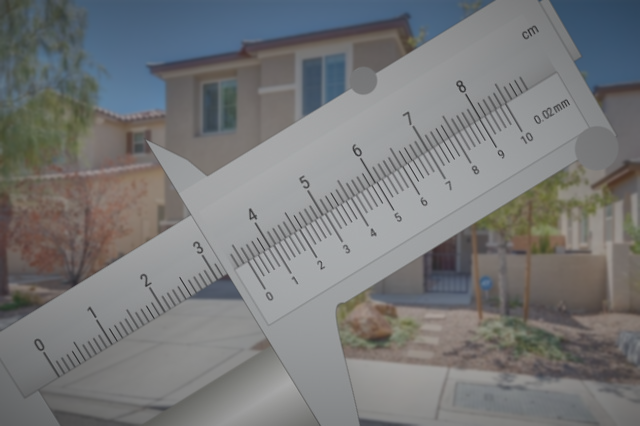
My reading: 35.8,mm
